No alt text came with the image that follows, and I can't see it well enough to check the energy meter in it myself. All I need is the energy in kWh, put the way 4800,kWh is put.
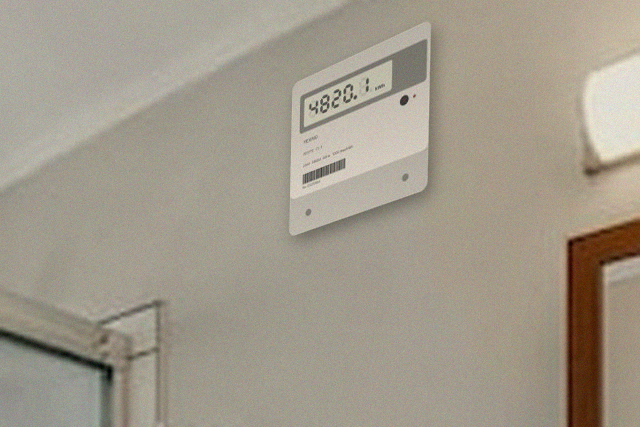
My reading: 4820.1,kWh
